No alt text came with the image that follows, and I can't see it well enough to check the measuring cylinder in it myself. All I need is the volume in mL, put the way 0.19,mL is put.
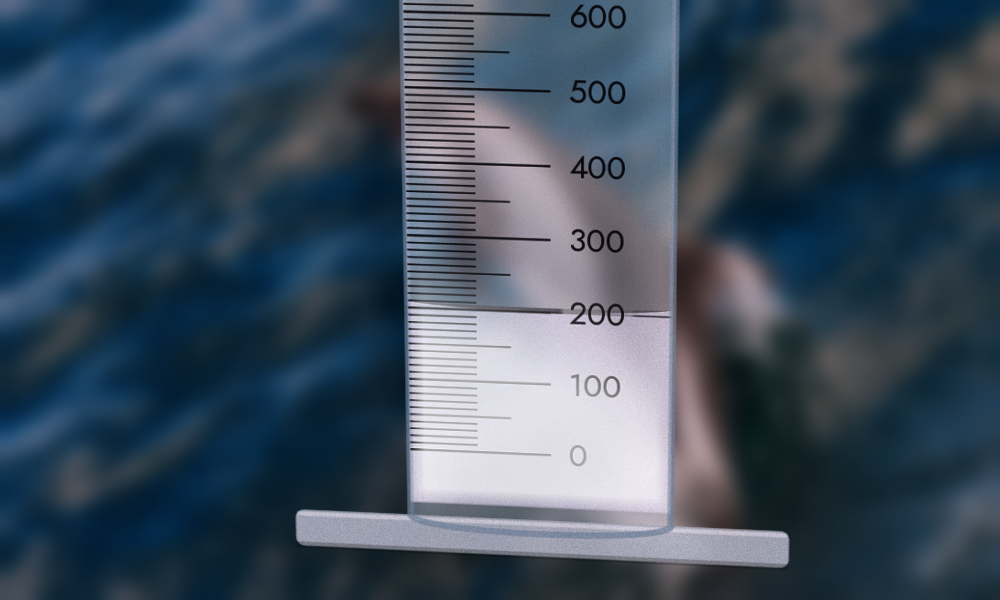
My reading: 200,mL
